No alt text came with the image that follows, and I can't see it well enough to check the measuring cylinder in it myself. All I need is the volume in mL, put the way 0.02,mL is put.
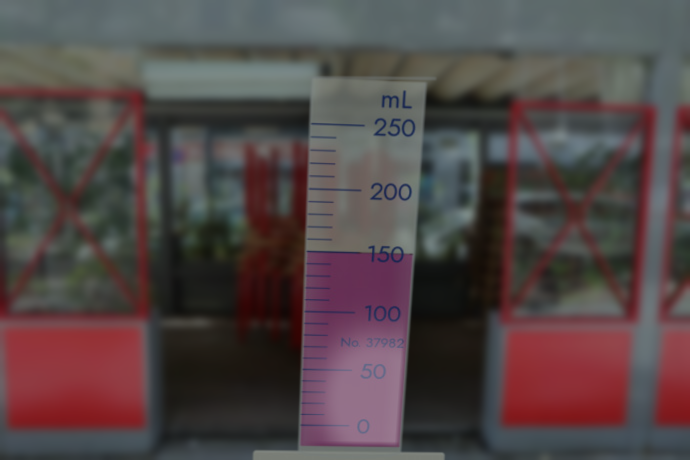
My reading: 150,mL
